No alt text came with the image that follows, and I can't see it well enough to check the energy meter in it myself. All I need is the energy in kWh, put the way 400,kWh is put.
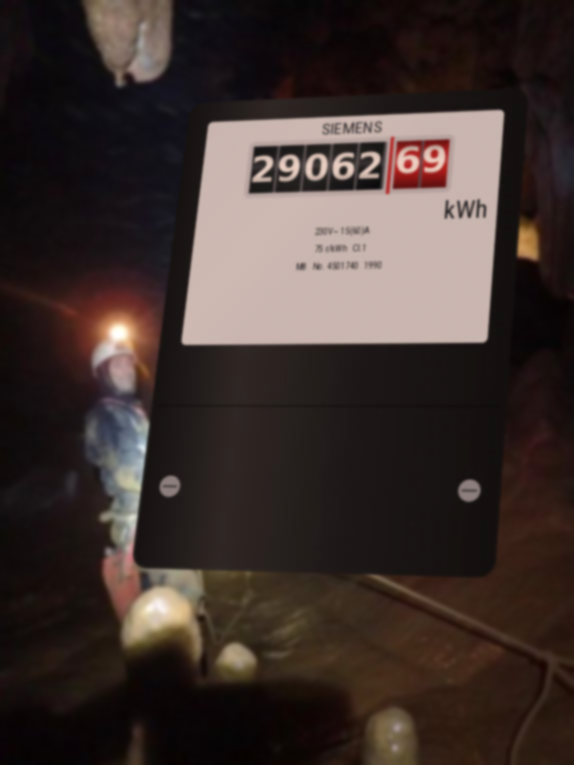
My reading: 29062.69,kWh
